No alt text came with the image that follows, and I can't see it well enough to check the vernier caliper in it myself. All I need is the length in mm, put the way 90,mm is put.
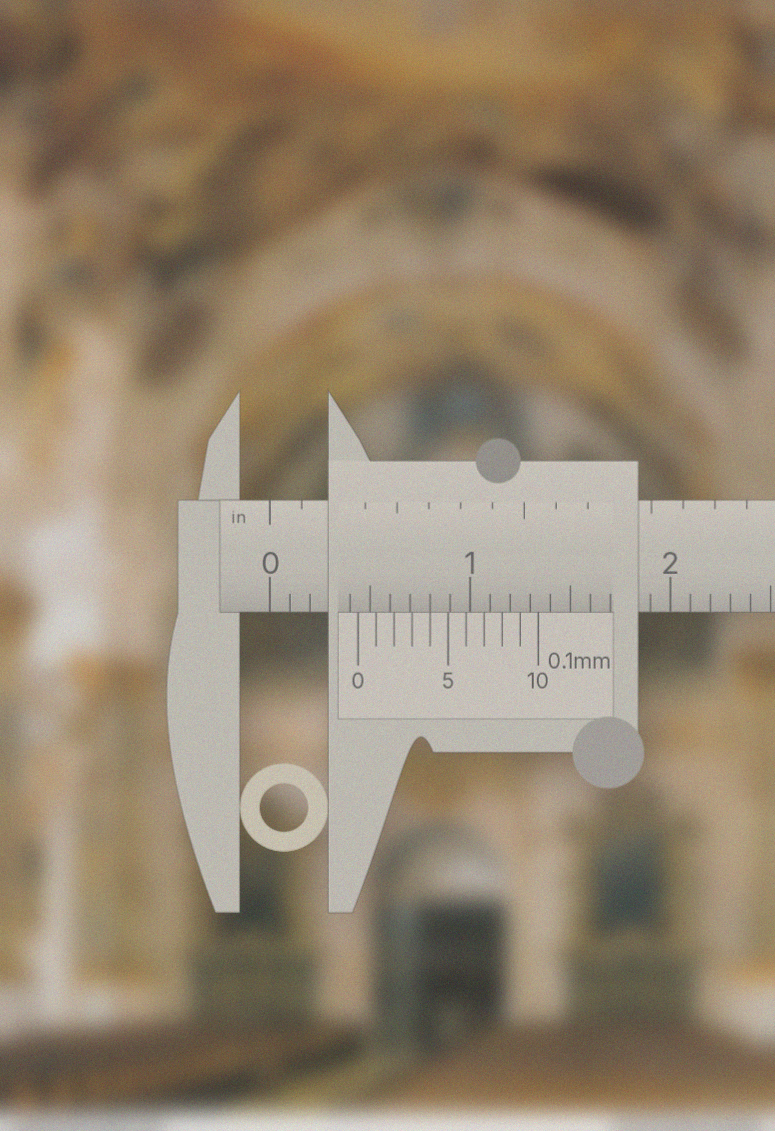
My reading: 4.4,mm
